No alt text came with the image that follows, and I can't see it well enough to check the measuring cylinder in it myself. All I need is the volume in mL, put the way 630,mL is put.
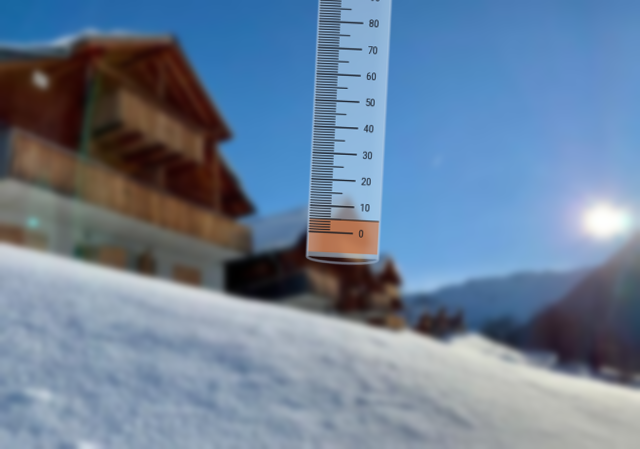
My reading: 5,mL
